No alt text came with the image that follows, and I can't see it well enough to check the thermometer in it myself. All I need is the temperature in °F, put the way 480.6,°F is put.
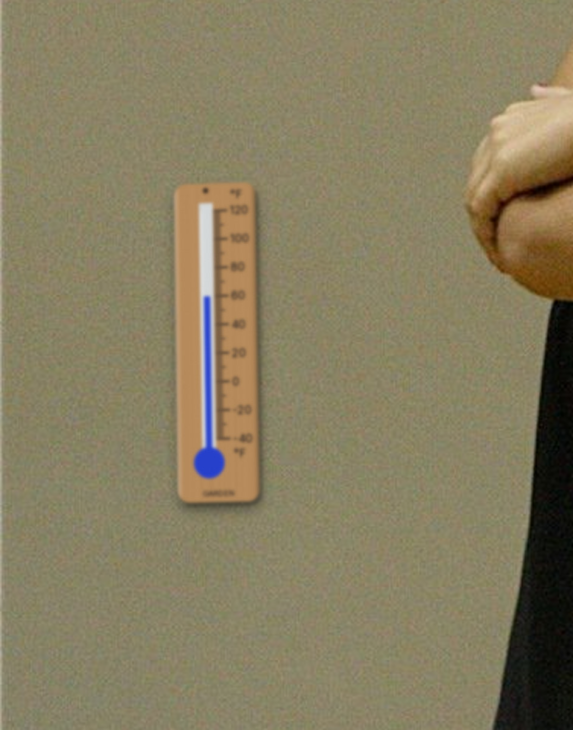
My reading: 60,°F
